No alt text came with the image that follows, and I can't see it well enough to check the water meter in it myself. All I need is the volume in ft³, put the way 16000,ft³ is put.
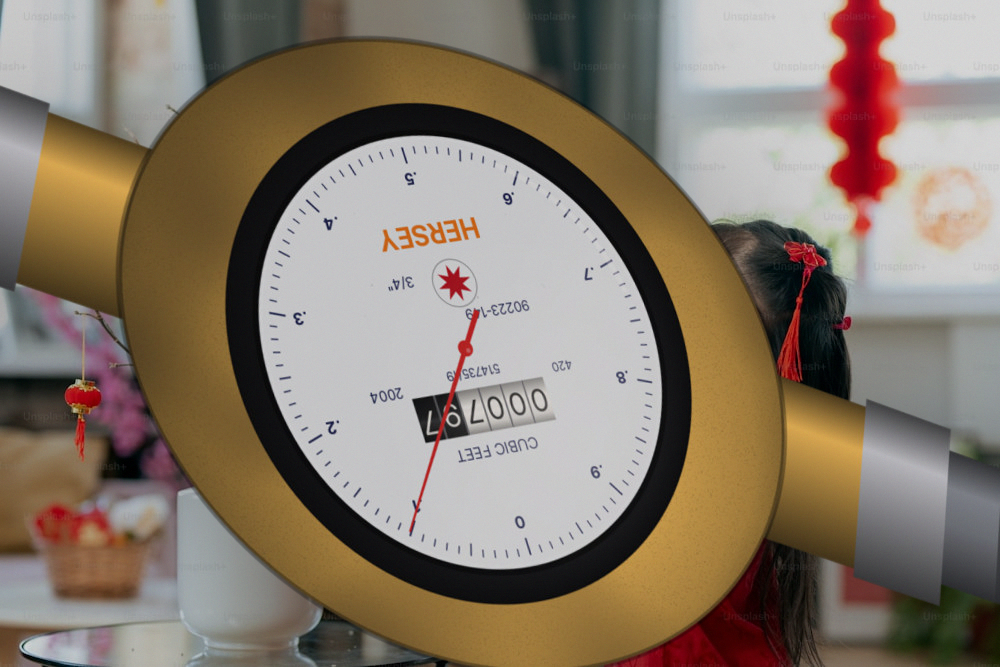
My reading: 797.10,ft³
